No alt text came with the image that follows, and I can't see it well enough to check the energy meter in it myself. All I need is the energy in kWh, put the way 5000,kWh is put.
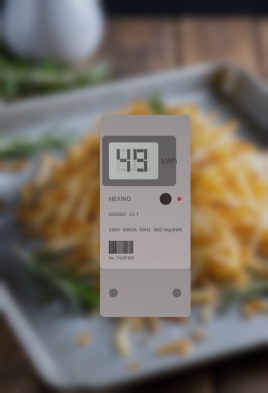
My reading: 49,kWh
